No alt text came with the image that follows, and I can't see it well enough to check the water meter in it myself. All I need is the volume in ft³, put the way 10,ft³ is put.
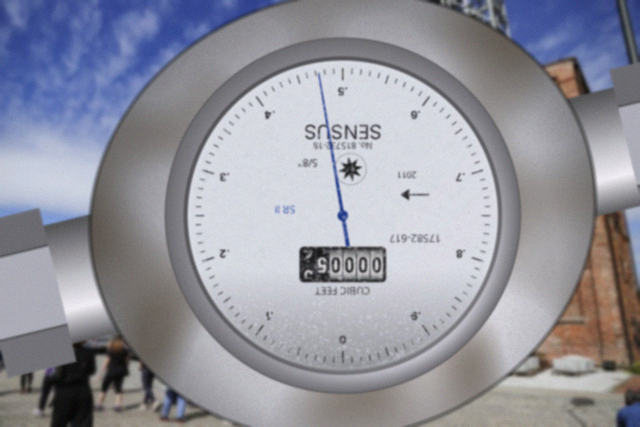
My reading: 55.47,ft³
